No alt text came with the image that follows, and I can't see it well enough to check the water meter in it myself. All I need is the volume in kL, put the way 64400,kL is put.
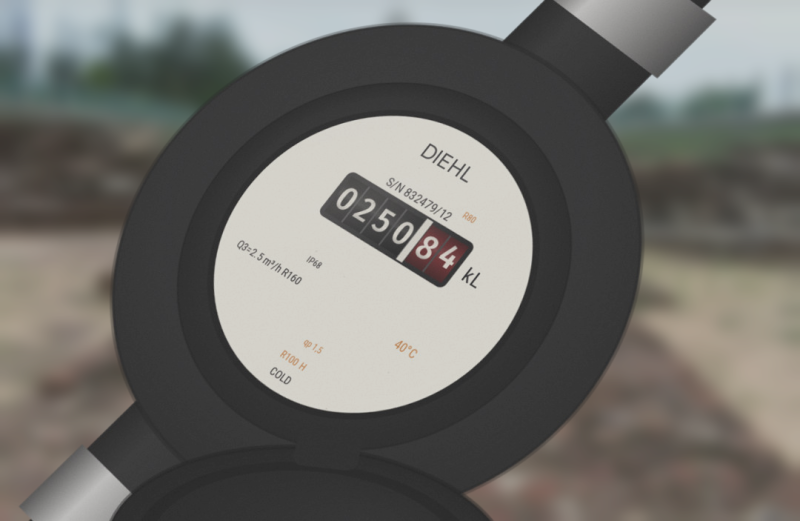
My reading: 250.84,kL
